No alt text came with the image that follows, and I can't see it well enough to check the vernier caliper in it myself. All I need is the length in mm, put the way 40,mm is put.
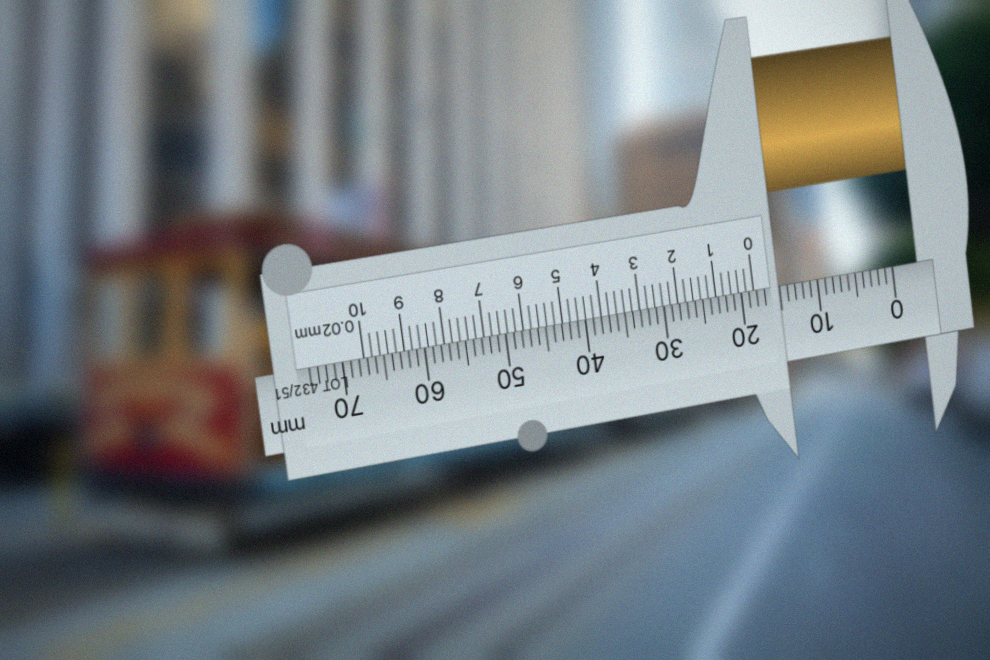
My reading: 18.4,mm
